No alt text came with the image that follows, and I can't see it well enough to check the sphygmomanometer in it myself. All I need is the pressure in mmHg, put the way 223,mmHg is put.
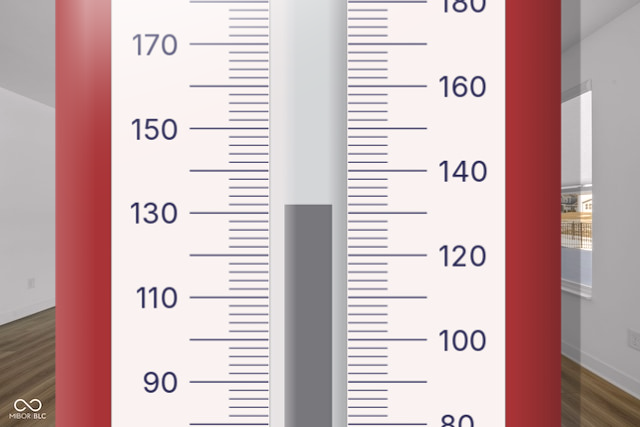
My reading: 132,mmHg
